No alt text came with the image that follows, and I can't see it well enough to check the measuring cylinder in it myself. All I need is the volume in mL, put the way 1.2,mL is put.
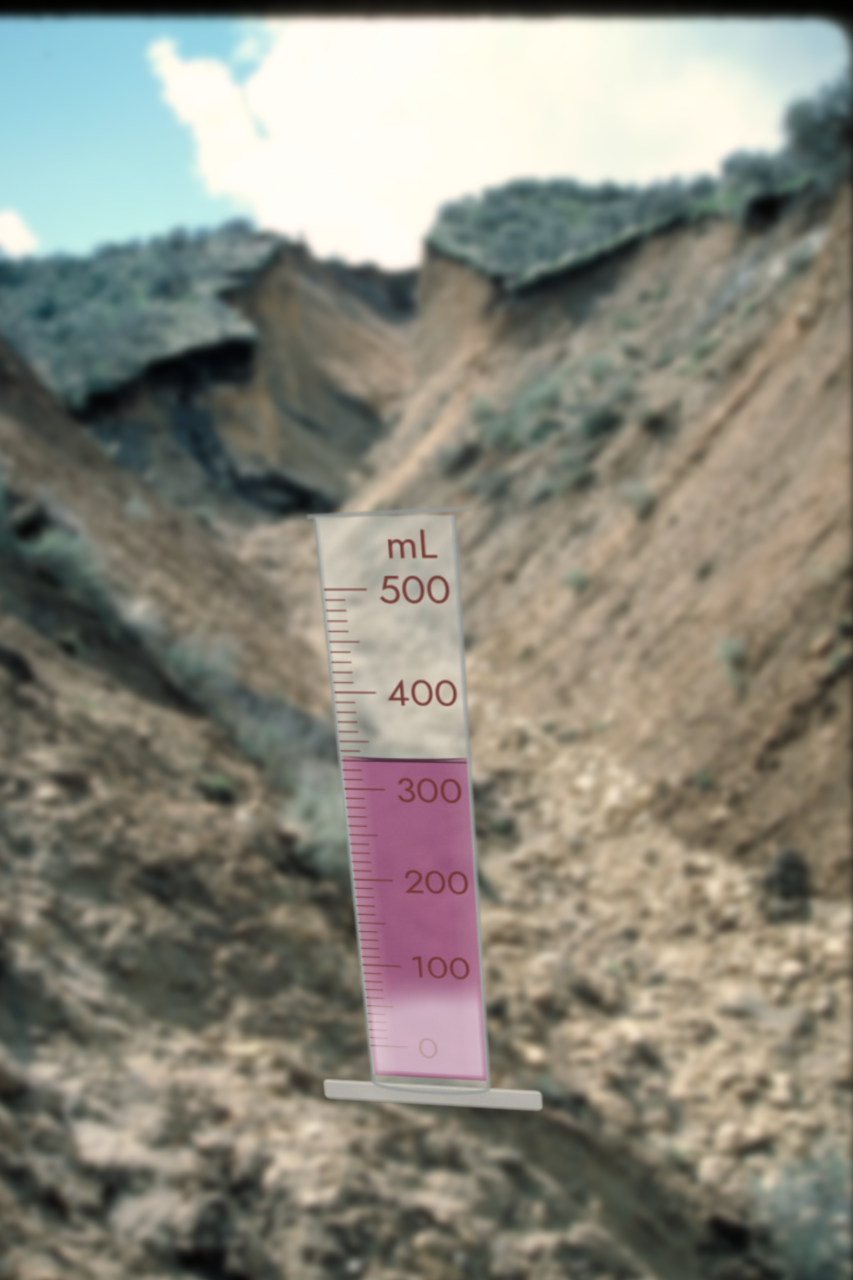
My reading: 330,mL
